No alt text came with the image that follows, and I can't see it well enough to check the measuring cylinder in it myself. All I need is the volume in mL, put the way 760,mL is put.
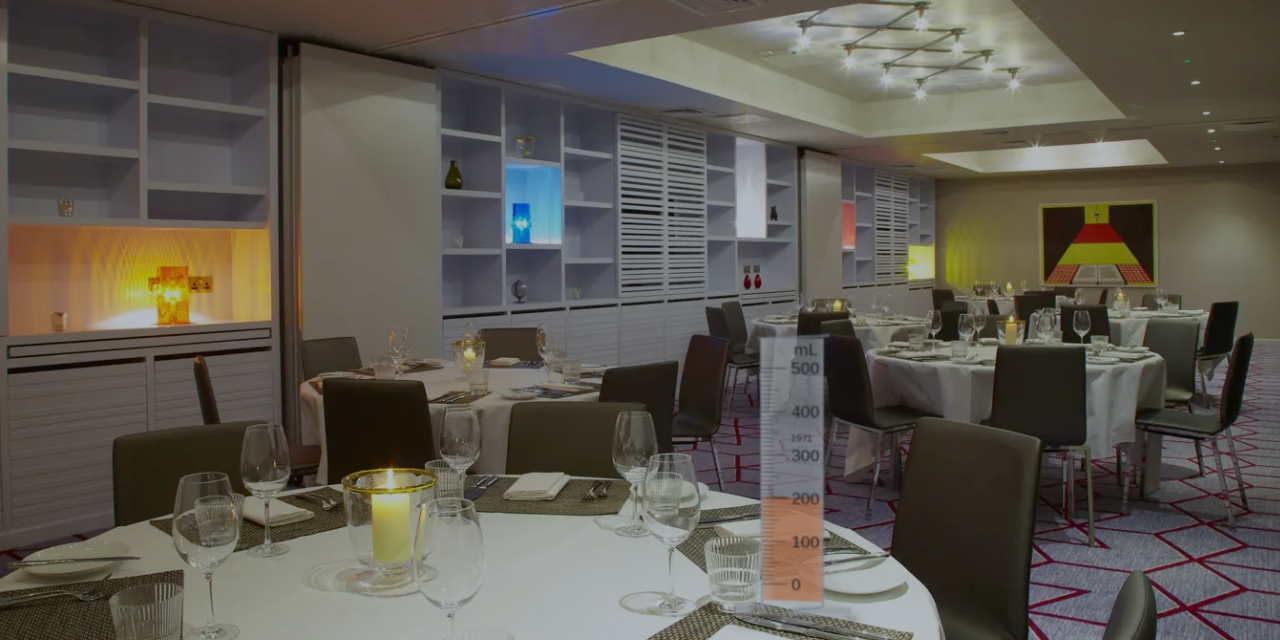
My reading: 200,mL
